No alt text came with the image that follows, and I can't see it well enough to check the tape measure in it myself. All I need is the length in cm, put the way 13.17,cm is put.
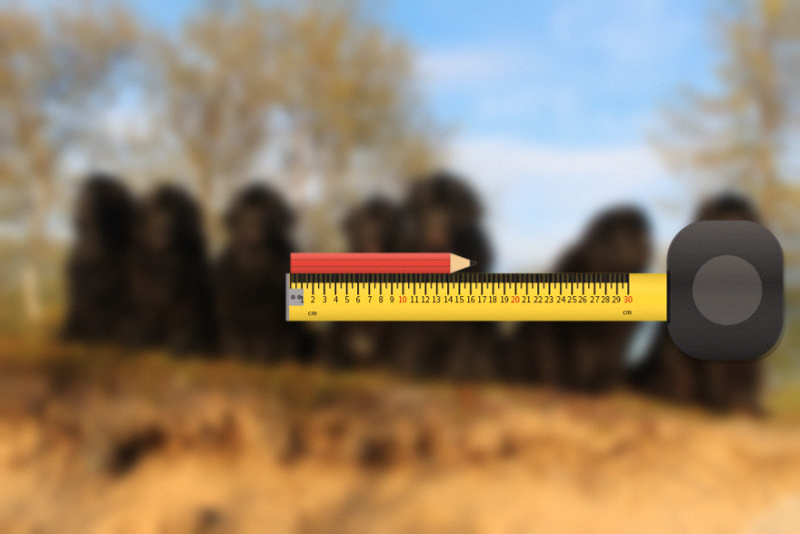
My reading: 16.5,cm
